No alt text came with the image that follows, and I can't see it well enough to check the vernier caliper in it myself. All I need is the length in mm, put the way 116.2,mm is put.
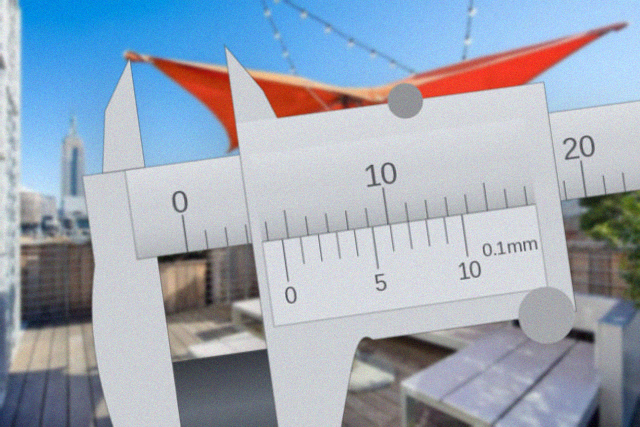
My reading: 4.7,mm
